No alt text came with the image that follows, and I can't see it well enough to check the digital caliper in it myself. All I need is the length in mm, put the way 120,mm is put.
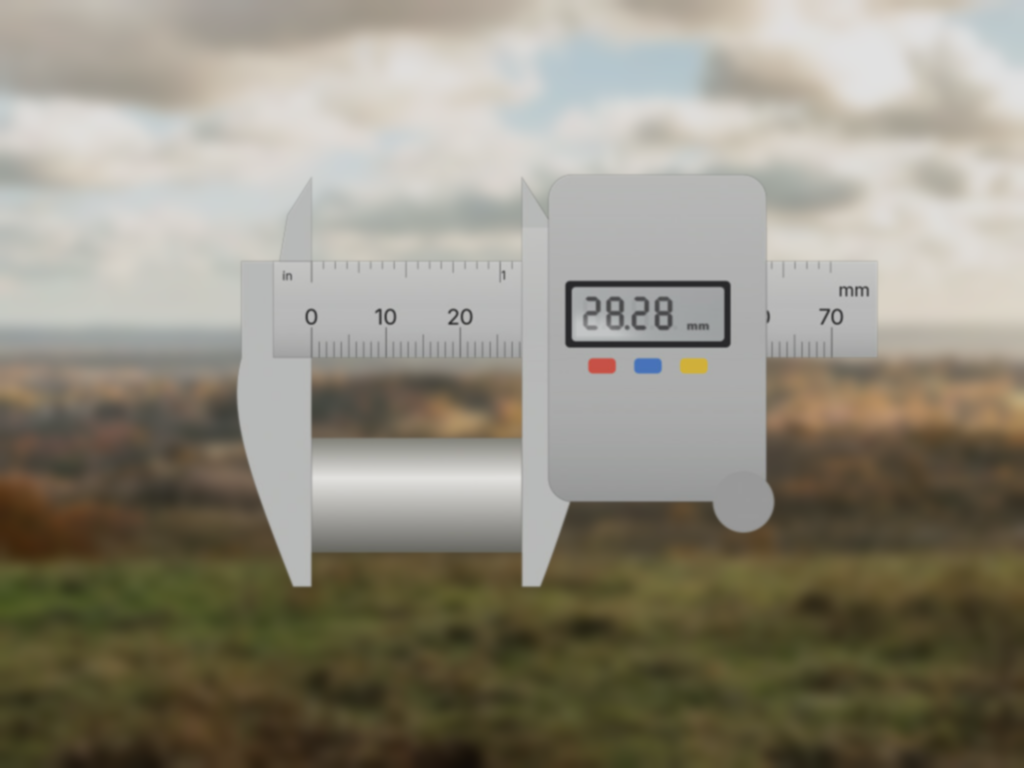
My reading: 28.28,mm
